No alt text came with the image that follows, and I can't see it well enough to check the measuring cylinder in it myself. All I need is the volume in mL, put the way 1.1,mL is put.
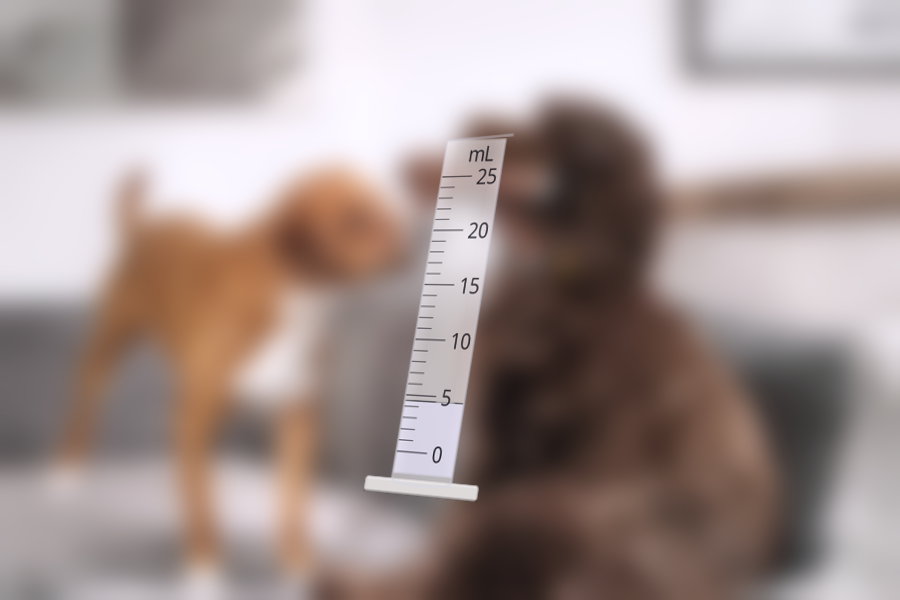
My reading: 4.5,mL
